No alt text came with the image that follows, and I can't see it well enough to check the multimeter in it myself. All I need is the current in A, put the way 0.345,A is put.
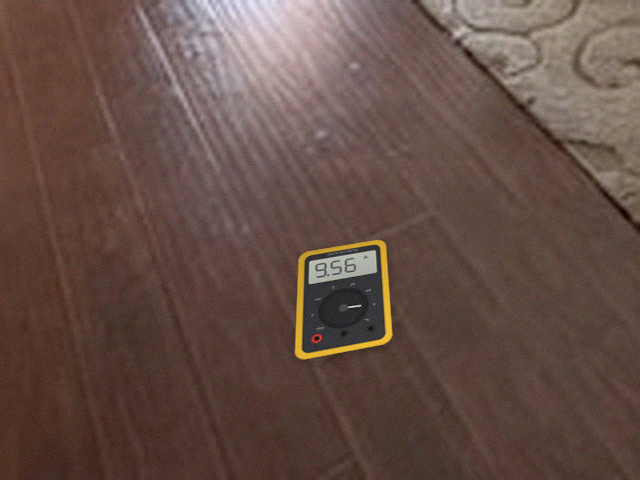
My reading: 9.56,A
